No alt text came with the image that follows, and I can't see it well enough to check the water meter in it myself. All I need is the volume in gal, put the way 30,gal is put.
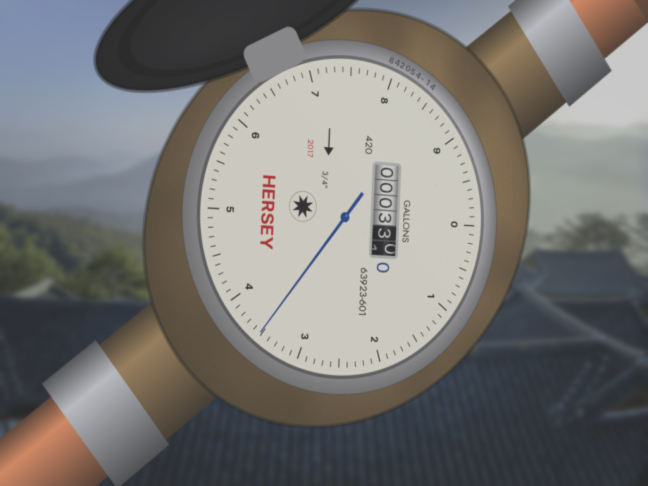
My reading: 3303.5,gal
